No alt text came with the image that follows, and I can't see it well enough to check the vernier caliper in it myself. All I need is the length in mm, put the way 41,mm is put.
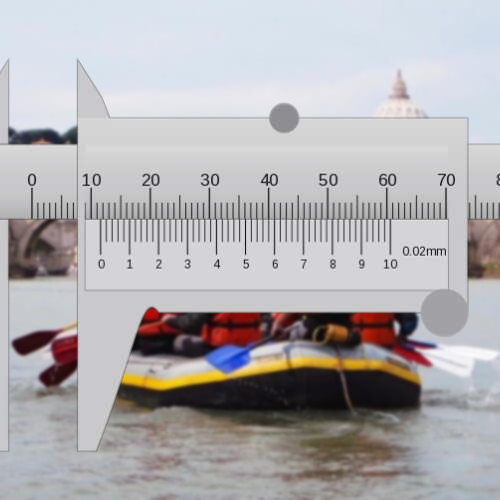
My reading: 11.6,mm
